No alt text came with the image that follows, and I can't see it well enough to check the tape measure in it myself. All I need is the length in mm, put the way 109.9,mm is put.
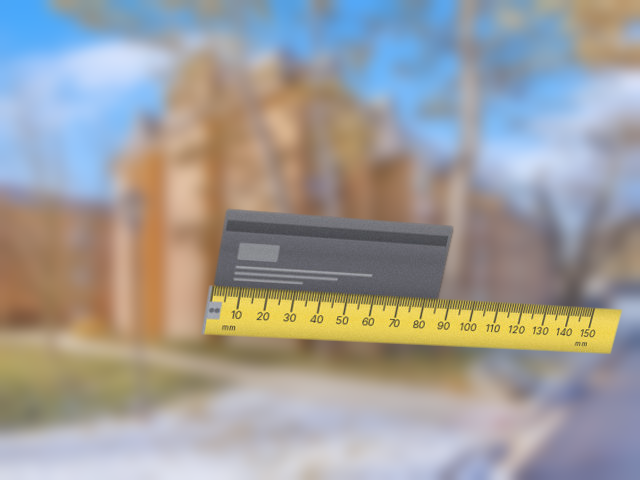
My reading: 85,mm
